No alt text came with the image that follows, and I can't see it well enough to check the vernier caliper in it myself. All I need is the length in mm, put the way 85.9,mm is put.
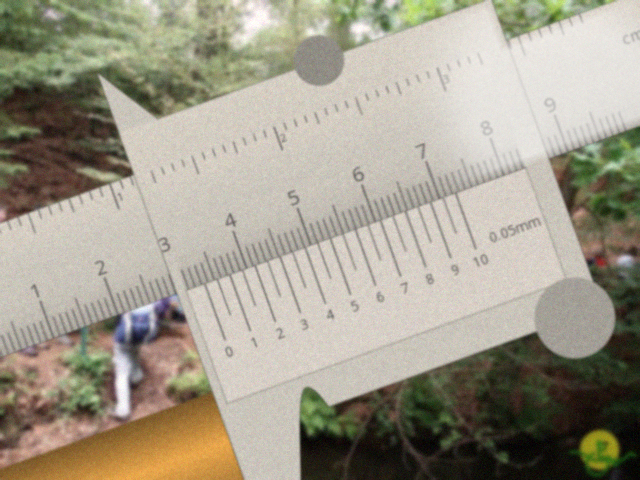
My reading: 33.5,mm
